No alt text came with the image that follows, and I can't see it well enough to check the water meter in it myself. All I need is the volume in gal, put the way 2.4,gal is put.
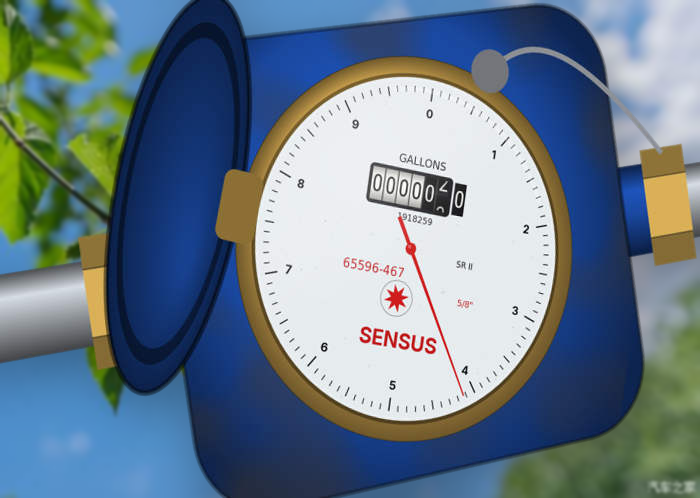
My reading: 24.1,gal
